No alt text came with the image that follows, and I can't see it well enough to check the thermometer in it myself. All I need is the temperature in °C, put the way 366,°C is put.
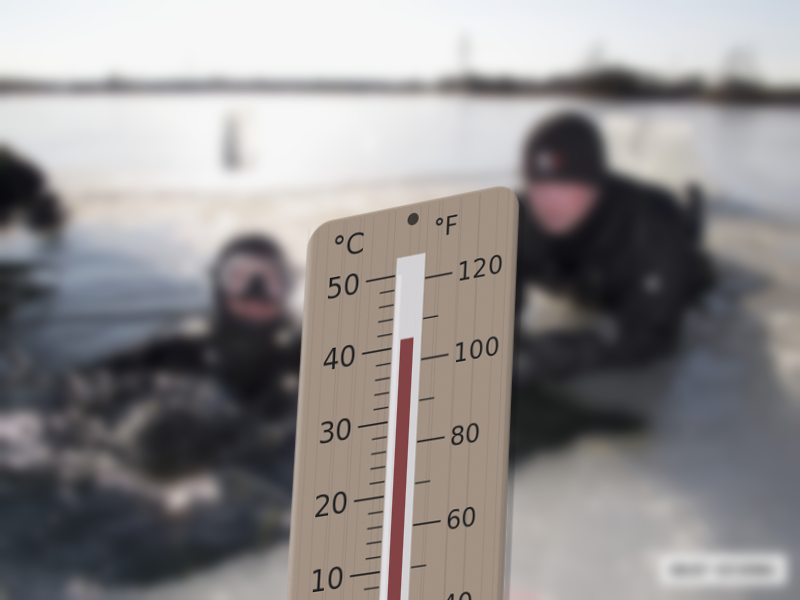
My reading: 41,°C
